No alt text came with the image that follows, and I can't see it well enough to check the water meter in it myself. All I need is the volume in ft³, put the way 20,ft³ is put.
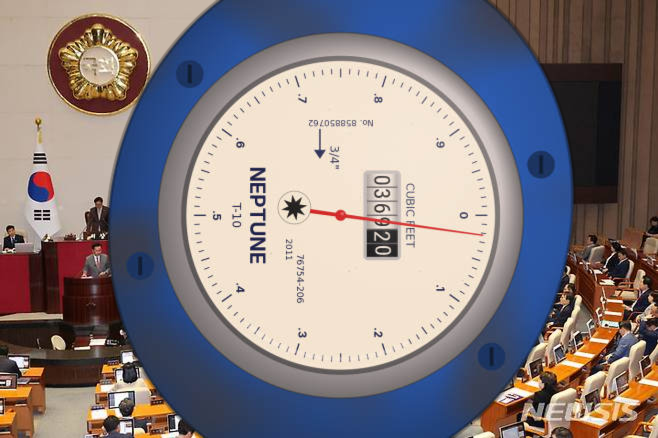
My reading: 36920.02,ft³
